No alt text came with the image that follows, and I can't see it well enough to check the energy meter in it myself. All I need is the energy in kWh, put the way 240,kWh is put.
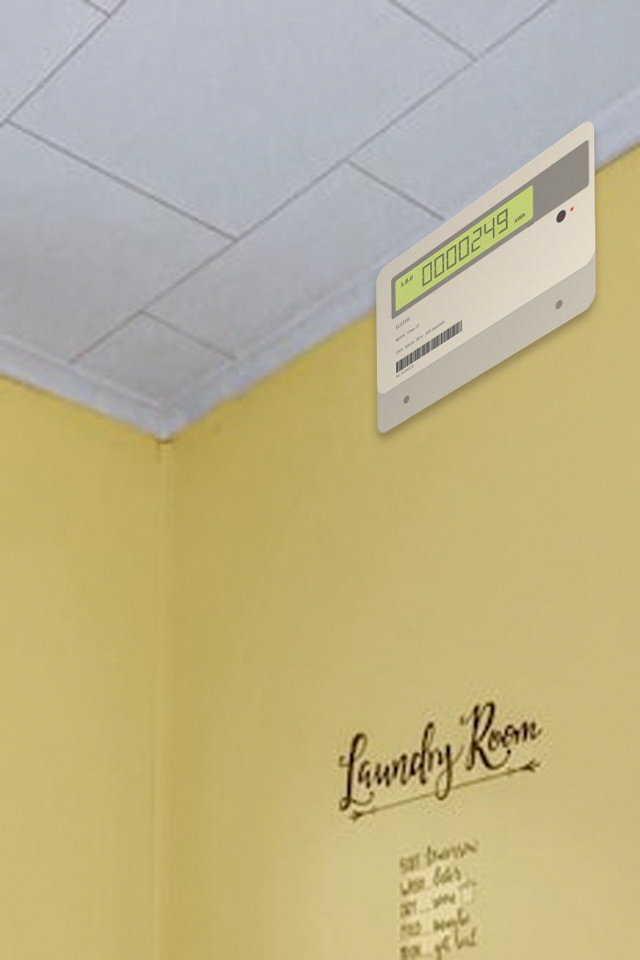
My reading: 249,kWh
